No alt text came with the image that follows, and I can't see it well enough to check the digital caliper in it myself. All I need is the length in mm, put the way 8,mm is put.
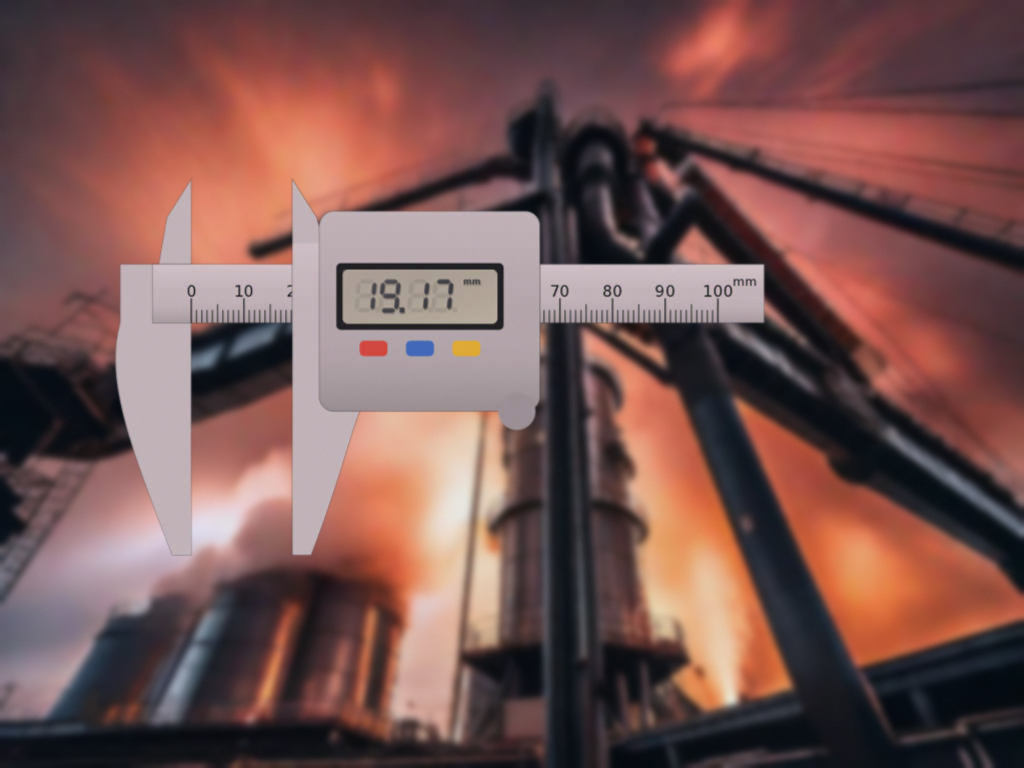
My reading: 19.17,mm
